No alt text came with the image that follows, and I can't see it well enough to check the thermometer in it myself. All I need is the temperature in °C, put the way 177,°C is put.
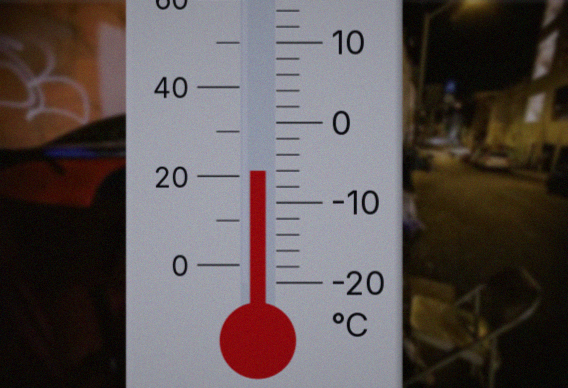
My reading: -6,°C
